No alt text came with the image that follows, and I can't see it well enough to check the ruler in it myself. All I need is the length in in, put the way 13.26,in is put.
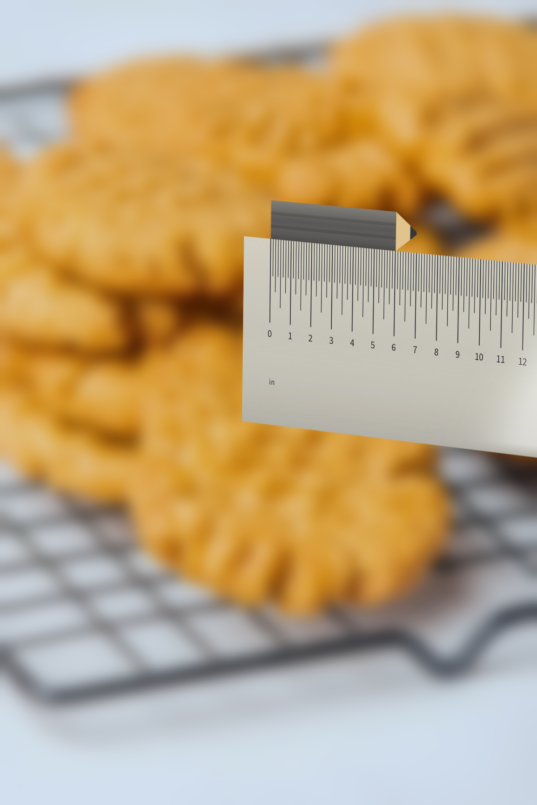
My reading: 7,in
